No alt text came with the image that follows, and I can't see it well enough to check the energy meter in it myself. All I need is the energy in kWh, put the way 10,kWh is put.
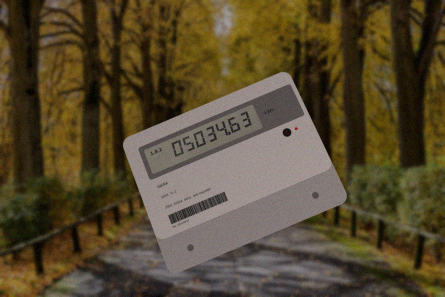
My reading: 5034.63,kWh
